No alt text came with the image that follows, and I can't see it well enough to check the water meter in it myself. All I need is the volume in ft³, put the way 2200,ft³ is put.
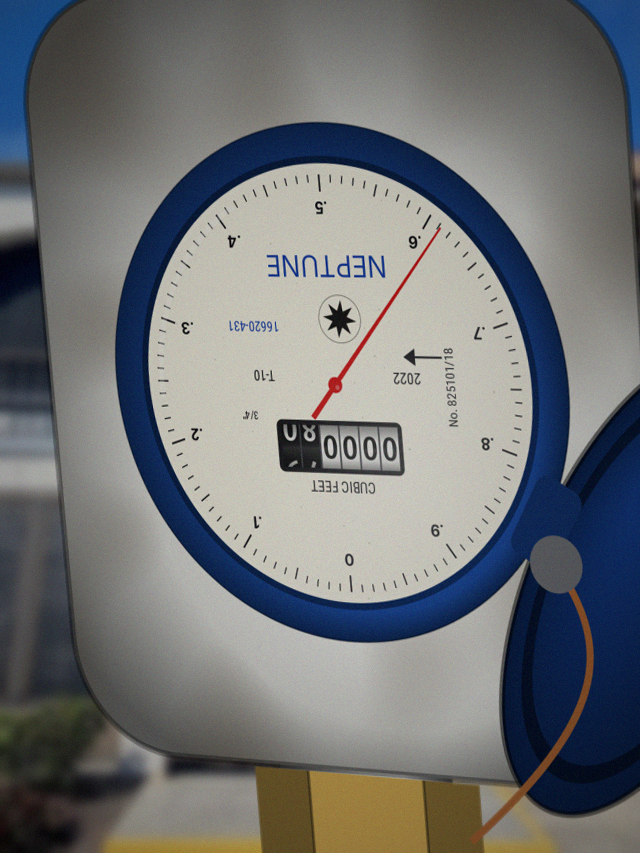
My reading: 79.61,ft³
